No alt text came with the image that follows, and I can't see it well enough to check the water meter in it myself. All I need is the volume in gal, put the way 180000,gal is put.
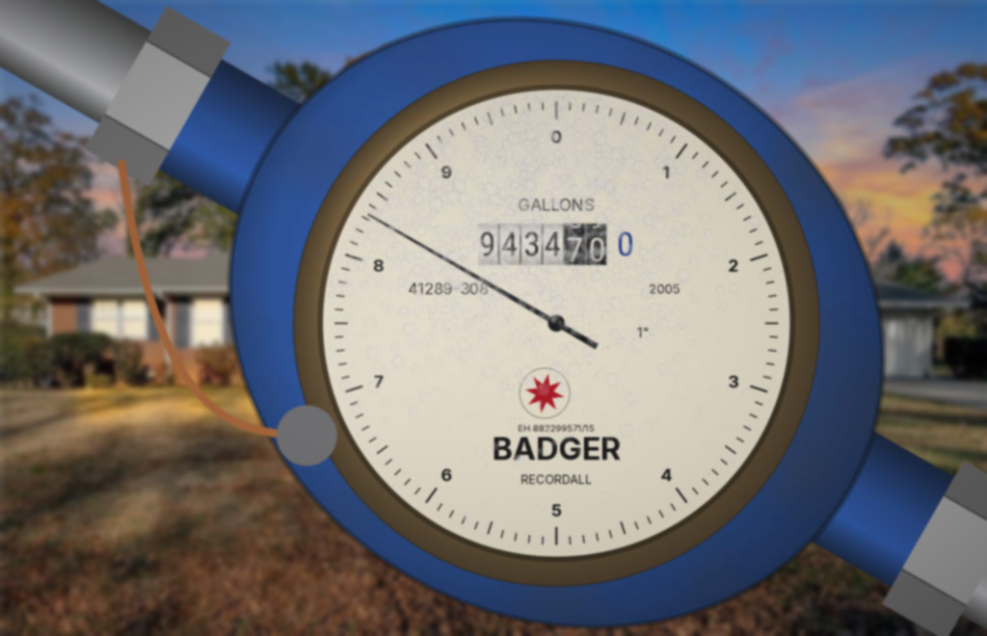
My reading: 9434698.3,gal
